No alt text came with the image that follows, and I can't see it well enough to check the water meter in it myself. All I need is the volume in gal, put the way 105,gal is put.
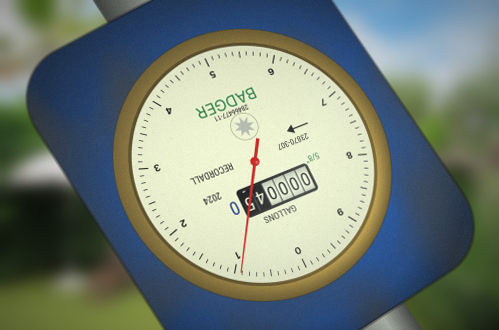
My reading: 450.9,gal
